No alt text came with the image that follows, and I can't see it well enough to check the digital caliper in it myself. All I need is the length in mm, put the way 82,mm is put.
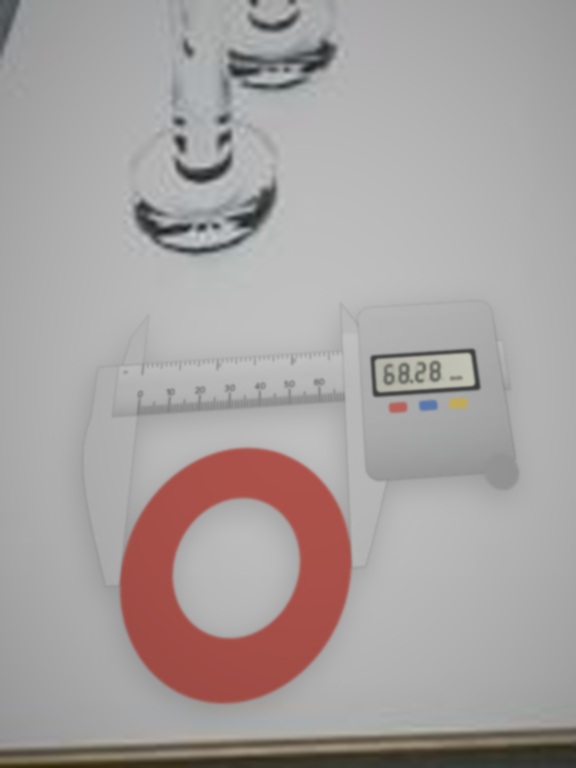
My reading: 68.28,mm
